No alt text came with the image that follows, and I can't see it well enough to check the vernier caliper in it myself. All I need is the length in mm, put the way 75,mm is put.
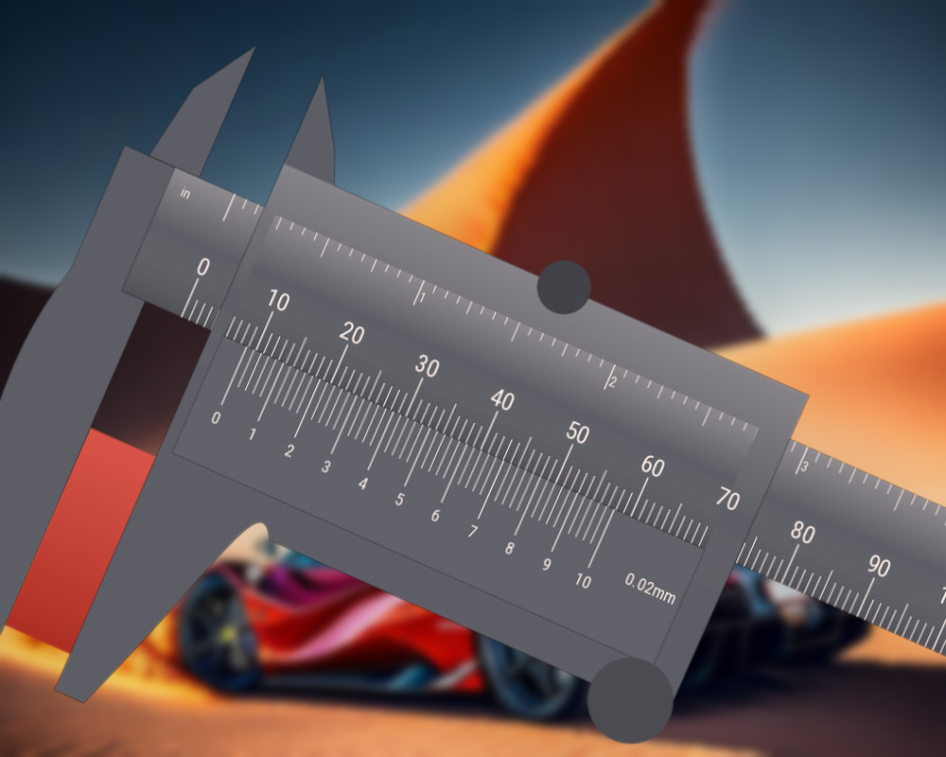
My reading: 8.8,mm
